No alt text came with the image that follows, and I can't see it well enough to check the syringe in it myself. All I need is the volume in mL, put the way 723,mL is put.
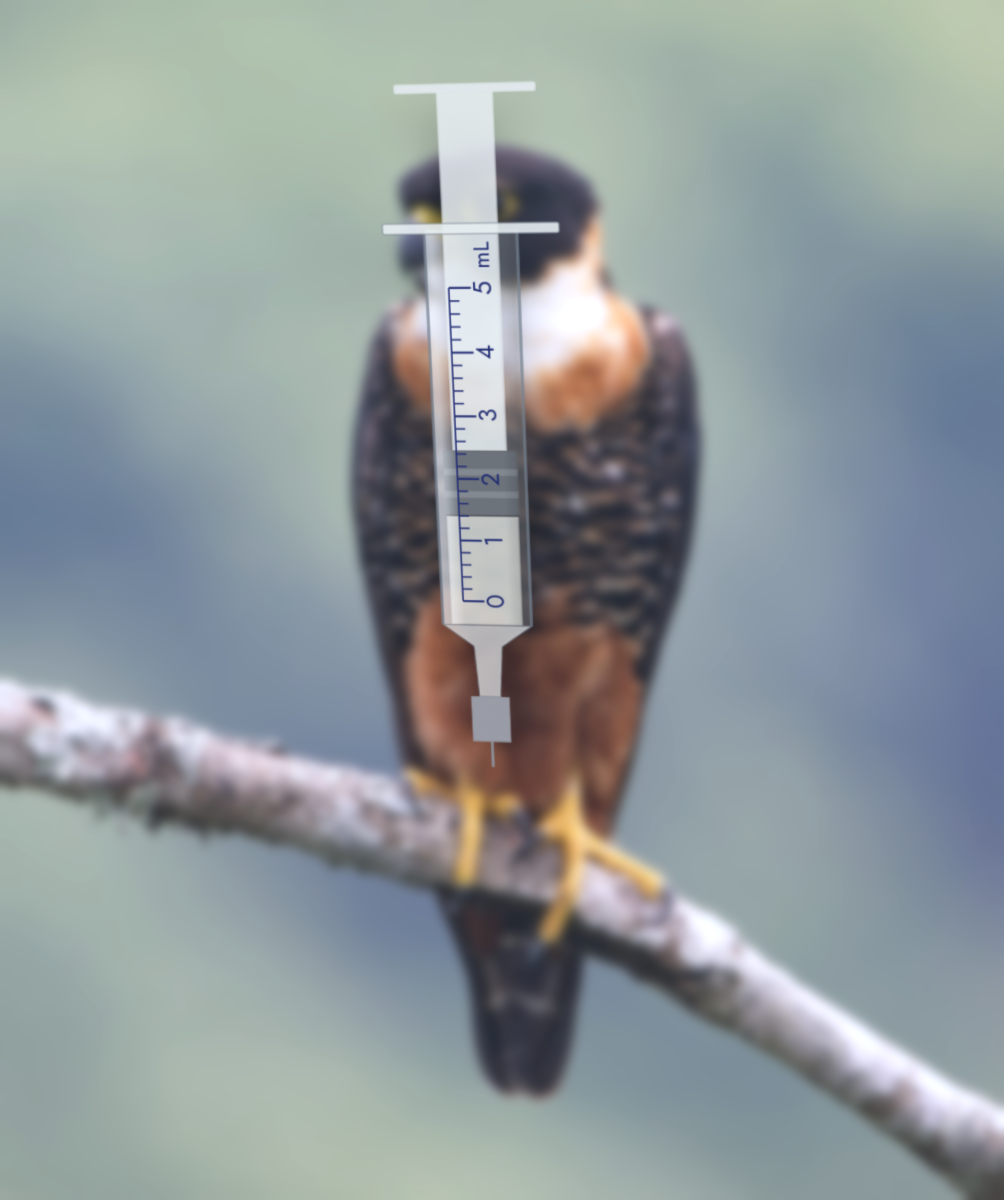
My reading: 1.4,mL
